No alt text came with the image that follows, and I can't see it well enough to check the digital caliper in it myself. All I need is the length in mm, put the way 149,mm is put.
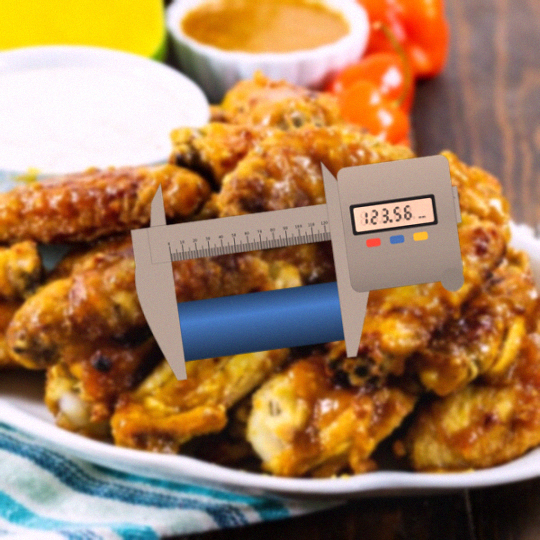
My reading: 123.56,mm
